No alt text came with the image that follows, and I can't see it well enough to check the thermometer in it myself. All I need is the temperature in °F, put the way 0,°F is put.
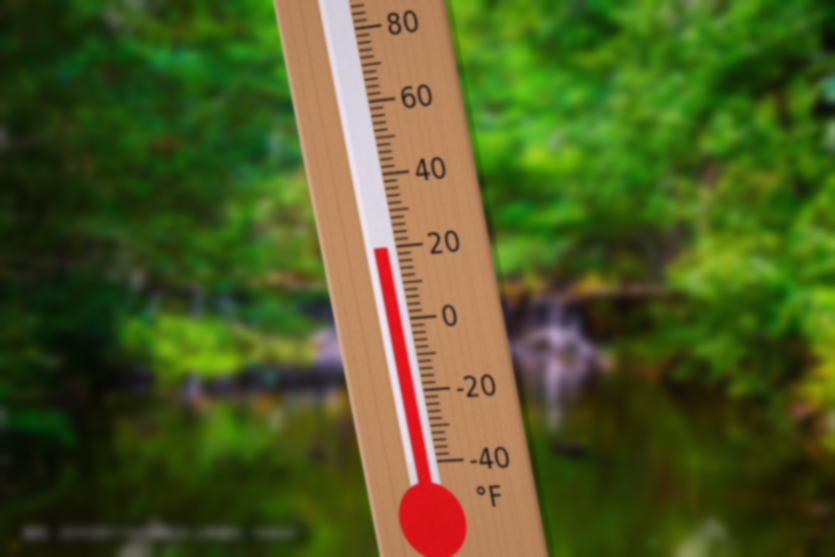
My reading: 20,°F
